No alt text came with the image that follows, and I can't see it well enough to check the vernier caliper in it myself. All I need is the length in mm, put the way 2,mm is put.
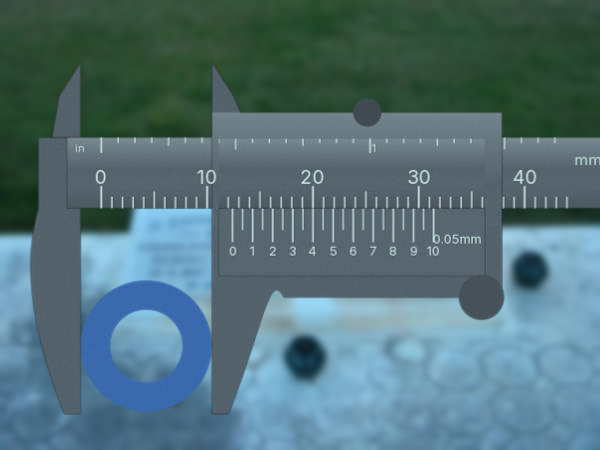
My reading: 12.4,mm
